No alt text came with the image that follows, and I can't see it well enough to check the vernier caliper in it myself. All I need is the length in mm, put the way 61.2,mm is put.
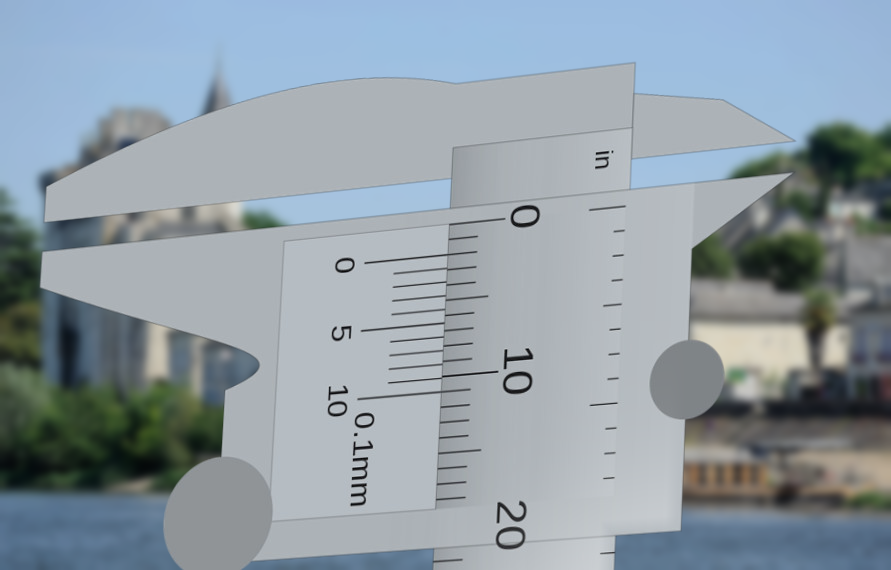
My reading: 2.0,mm
